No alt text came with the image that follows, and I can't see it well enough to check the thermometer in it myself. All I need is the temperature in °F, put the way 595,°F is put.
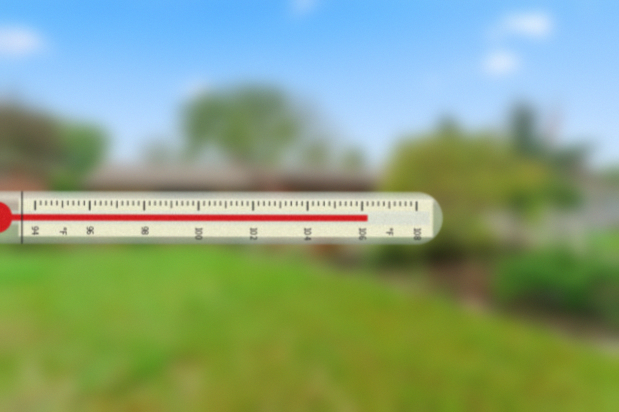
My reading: 106.2,°F
